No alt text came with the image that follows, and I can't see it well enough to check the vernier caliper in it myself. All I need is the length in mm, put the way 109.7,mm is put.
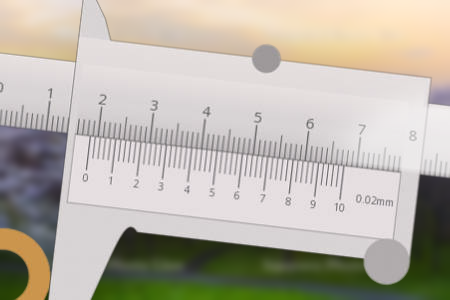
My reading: 18.5,mm
